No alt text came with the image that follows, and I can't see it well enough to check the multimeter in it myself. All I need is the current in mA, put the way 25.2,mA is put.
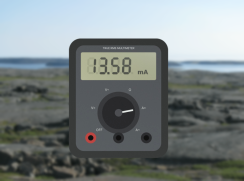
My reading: 13.58,mA
